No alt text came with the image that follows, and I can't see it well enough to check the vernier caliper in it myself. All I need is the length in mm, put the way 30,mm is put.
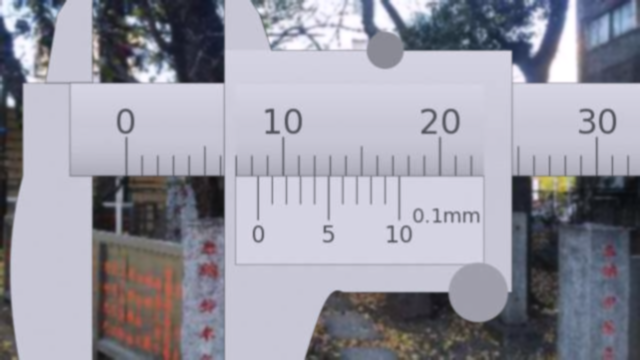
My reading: 8.4,mm
